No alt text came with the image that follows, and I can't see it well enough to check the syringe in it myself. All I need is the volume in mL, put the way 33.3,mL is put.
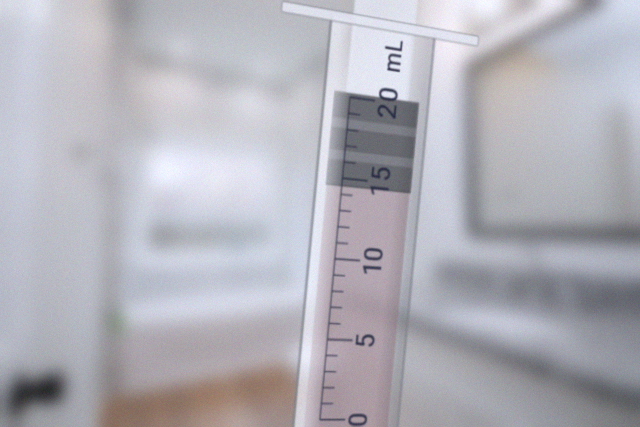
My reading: 14.5,mL
